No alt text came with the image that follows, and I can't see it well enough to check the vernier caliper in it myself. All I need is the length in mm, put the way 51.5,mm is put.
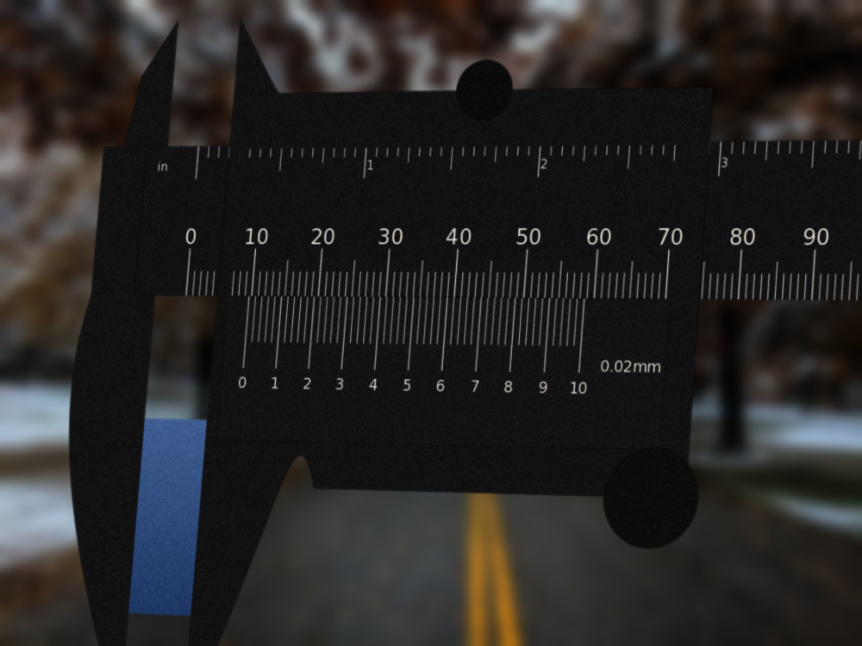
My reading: 9.6,mm
